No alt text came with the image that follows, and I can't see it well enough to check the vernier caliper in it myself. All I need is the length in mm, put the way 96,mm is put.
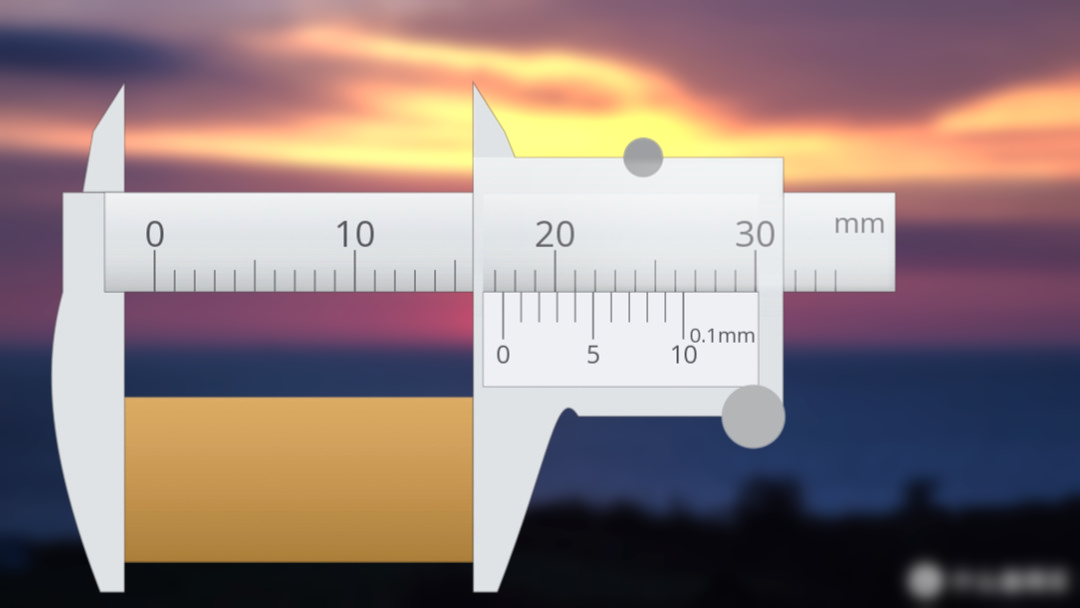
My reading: 17.4,mm
